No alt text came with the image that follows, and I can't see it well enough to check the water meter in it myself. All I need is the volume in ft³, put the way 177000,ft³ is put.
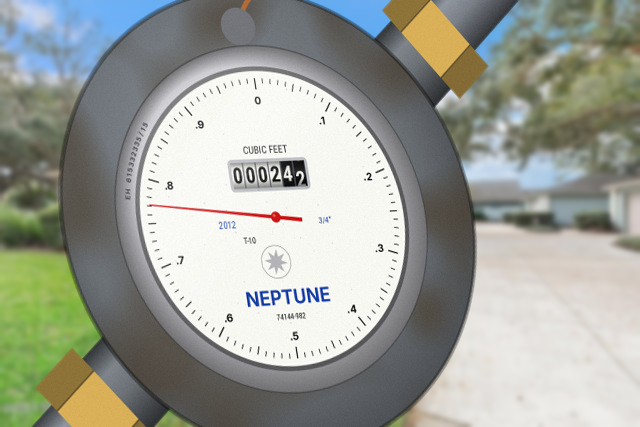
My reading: 241.77,ft³
